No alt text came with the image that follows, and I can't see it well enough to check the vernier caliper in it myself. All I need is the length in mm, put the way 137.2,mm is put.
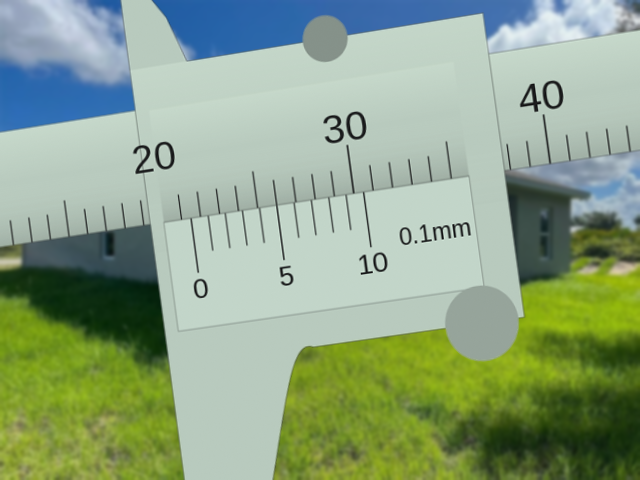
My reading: 21.5,mm
